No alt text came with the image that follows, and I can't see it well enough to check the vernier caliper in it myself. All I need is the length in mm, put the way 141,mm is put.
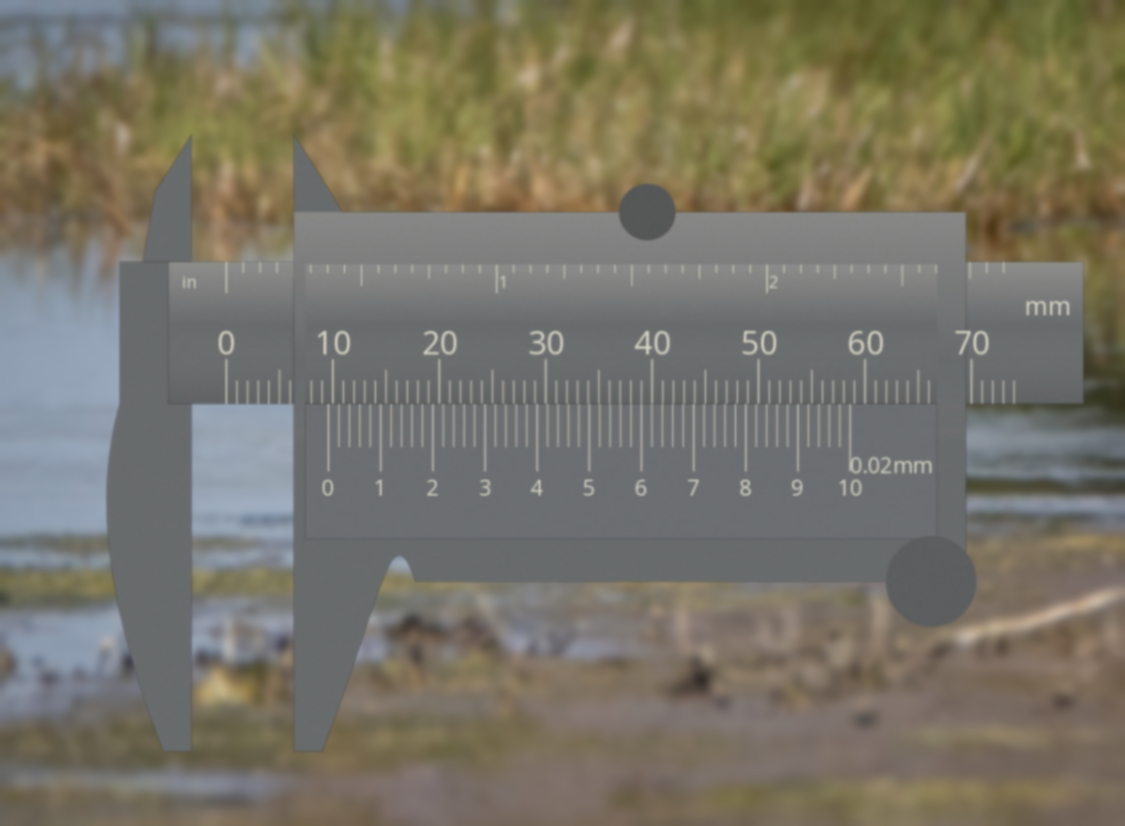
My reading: 9.6,mm
